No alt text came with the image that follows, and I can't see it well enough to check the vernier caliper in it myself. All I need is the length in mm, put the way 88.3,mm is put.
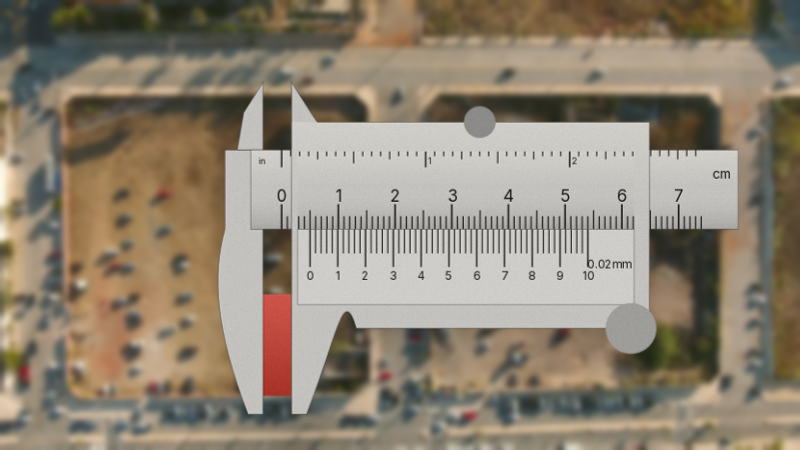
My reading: 5.0,mm
